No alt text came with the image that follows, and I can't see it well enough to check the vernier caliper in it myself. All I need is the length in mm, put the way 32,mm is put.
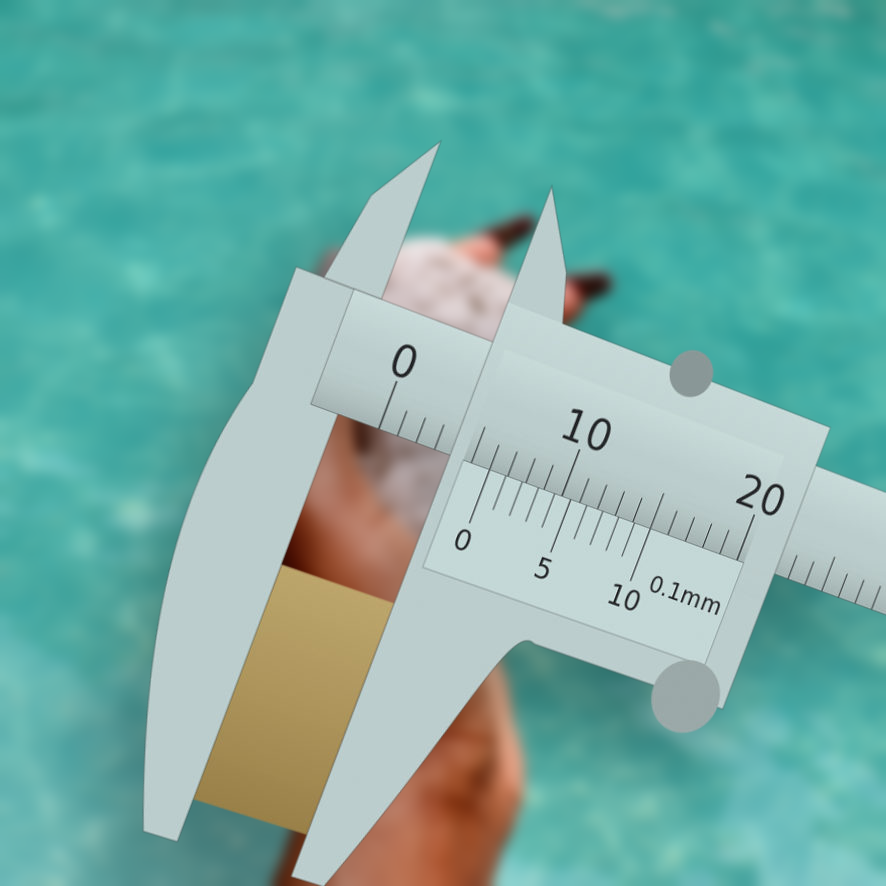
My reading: 6.0,mm
